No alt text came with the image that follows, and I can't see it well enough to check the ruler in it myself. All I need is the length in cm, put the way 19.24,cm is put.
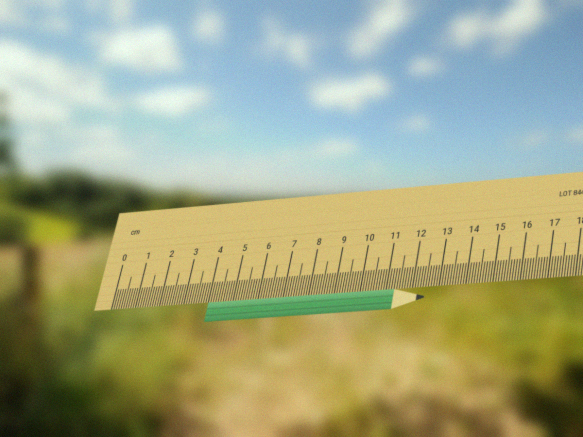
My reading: 8.5,cm
